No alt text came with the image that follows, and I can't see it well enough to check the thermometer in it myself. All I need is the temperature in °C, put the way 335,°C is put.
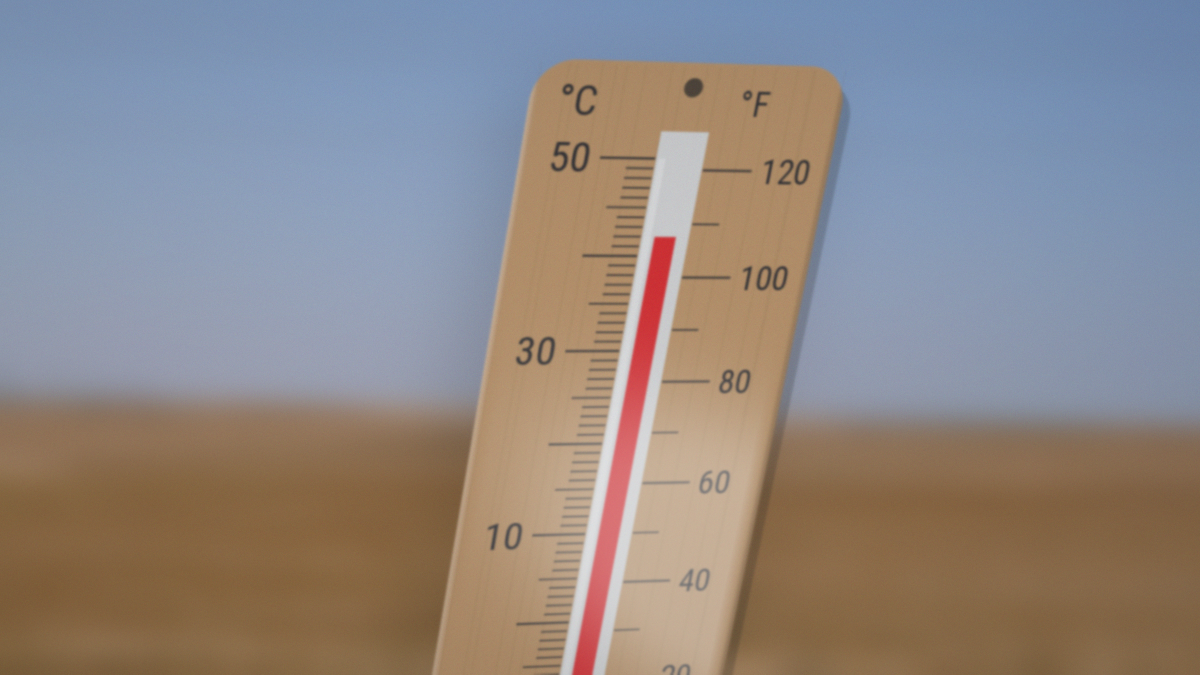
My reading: 42,°C
